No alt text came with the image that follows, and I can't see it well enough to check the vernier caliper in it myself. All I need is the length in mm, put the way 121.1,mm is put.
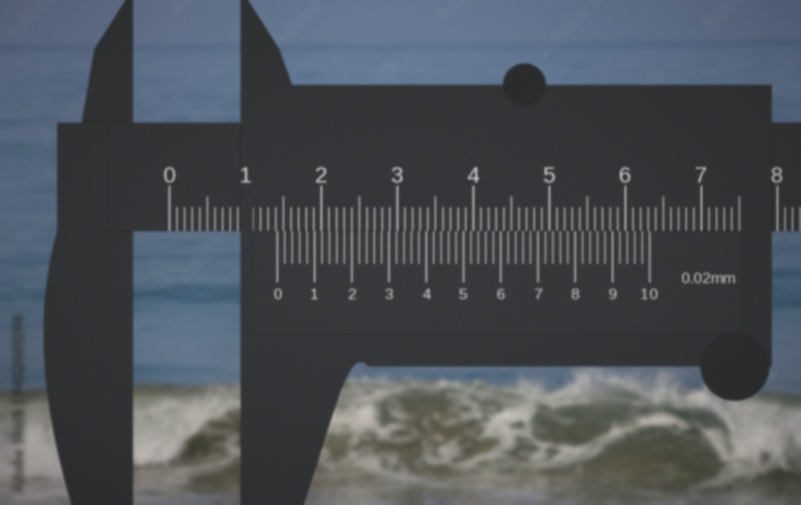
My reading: 14.2,mm
